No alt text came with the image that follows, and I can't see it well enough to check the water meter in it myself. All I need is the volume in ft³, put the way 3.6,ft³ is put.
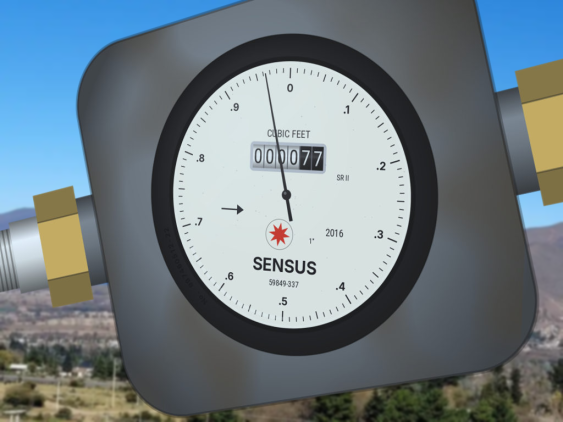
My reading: 76.96,ft³
